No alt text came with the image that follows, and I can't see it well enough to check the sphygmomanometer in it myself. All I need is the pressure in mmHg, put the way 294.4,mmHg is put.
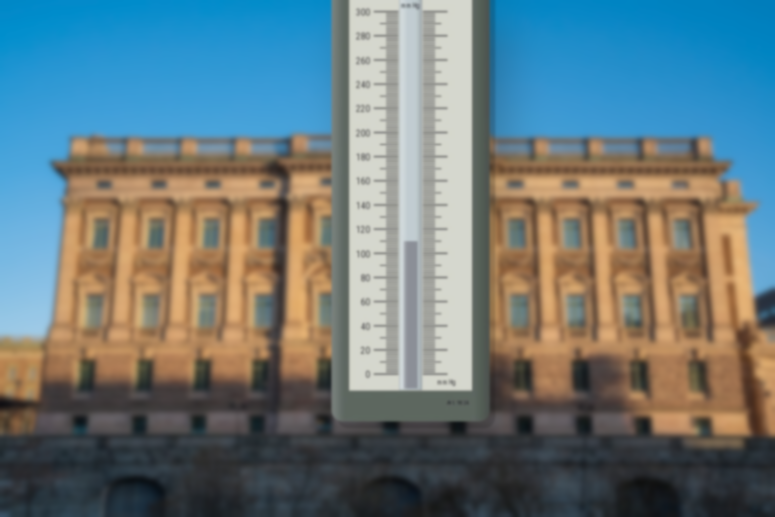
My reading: 110,mmHg
